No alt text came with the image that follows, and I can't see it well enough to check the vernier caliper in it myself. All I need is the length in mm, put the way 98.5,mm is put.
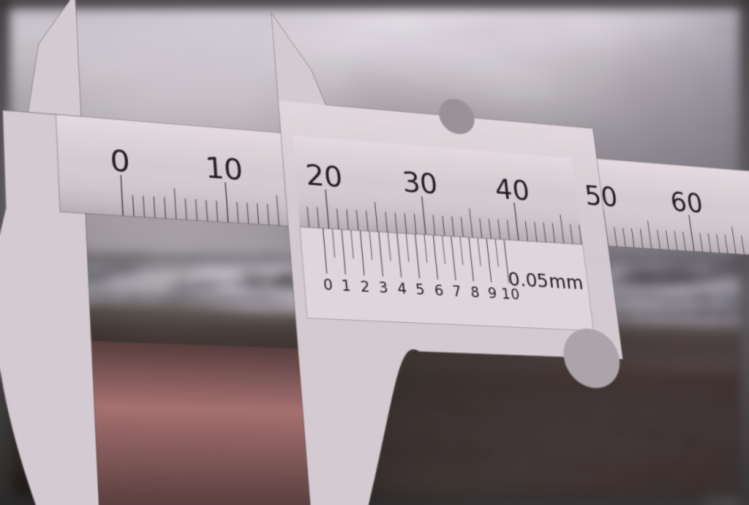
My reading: 19.4,mm
